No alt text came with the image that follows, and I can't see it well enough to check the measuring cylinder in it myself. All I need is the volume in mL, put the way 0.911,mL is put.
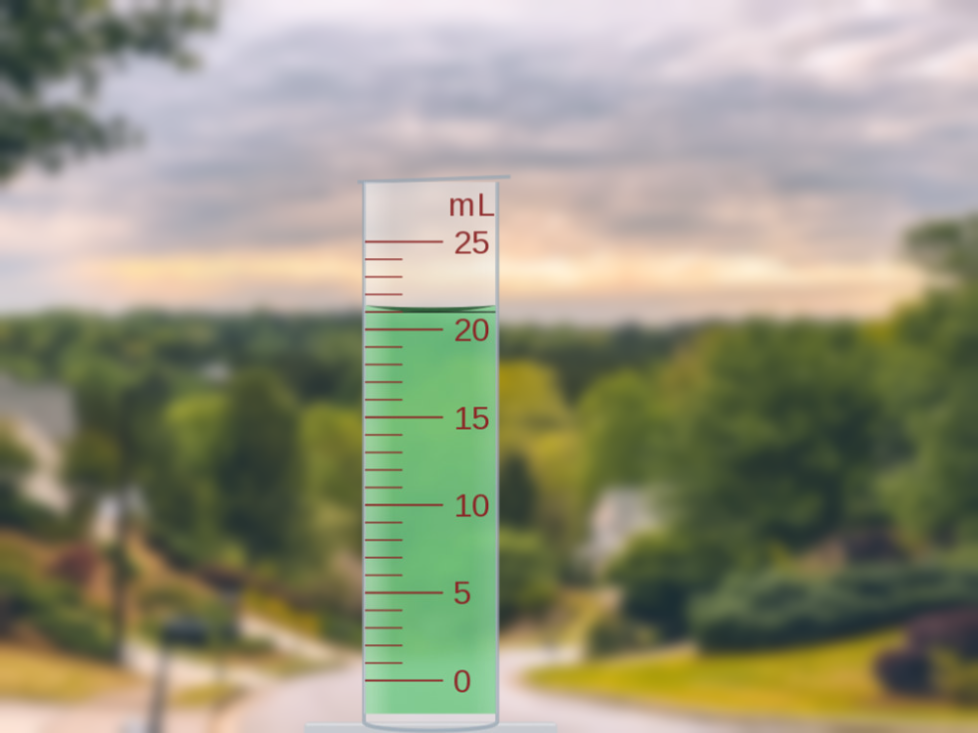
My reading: 21,mL
